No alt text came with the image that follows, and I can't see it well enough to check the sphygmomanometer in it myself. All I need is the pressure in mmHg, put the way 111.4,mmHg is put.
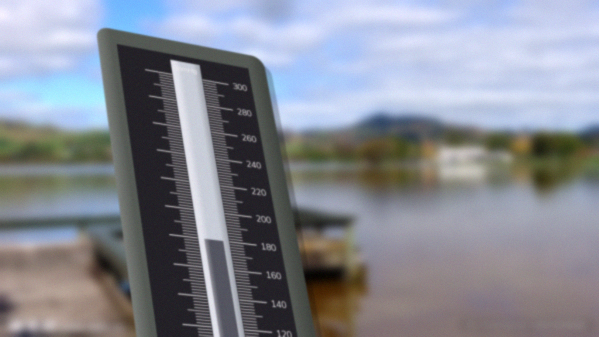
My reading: 180,mmHg
